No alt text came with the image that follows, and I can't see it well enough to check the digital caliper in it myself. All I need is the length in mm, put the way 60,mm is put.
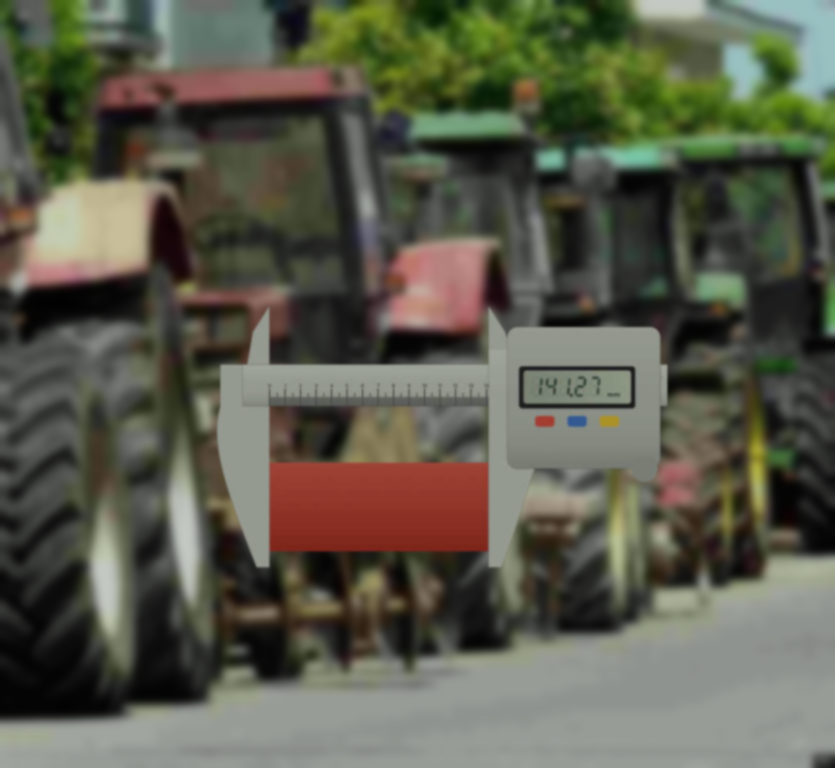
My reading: 141.27,mm
